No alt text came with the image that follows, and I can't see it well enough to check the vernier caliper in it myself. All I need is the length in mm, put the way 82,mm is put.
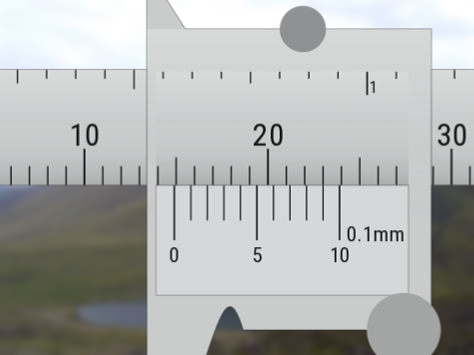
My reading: 14.9,mm
